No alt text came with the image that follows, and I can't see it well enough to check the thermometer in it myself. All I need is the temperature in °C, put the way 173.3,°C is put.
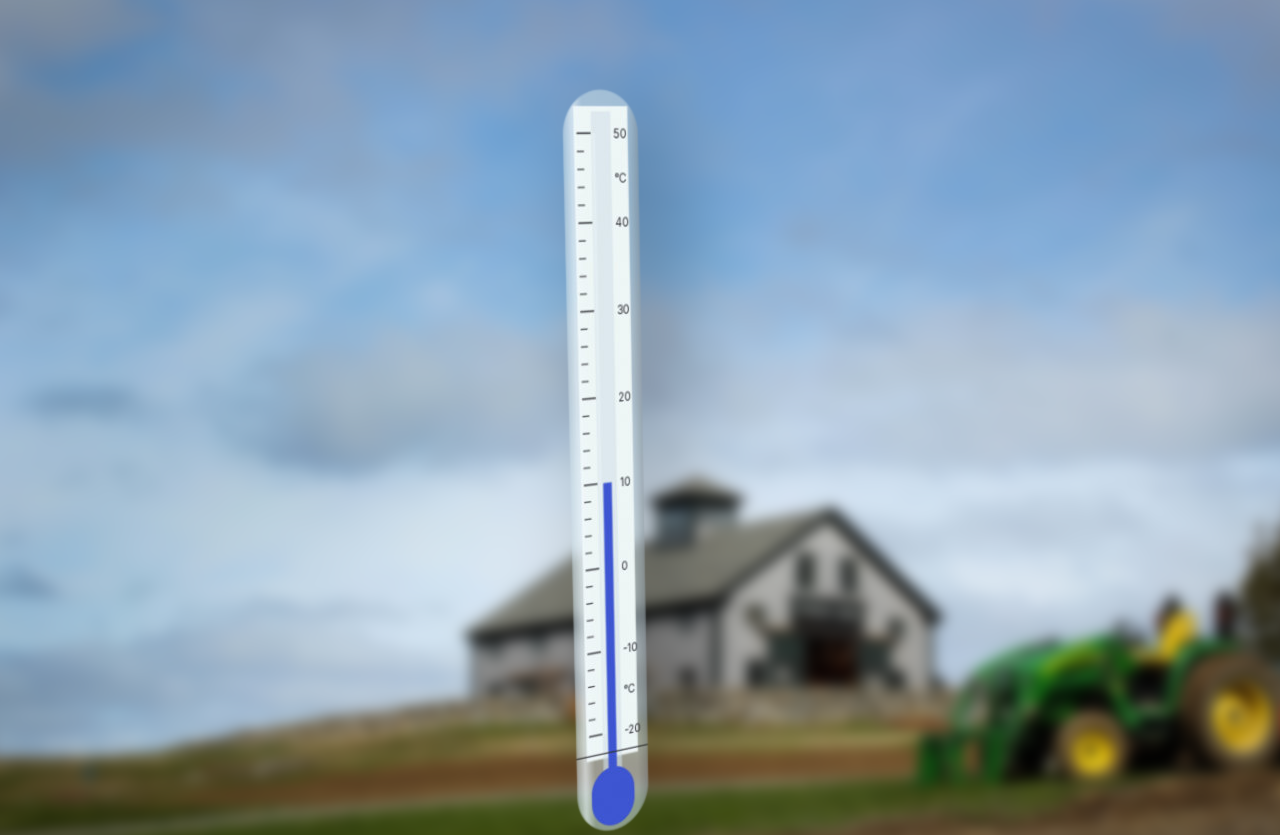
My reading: 10,°C
